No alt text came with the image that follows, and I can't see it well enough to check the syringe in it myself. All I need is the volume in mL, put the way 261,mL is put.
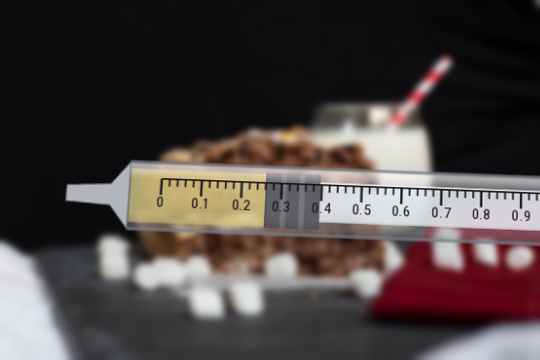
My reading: 0.26,mL
